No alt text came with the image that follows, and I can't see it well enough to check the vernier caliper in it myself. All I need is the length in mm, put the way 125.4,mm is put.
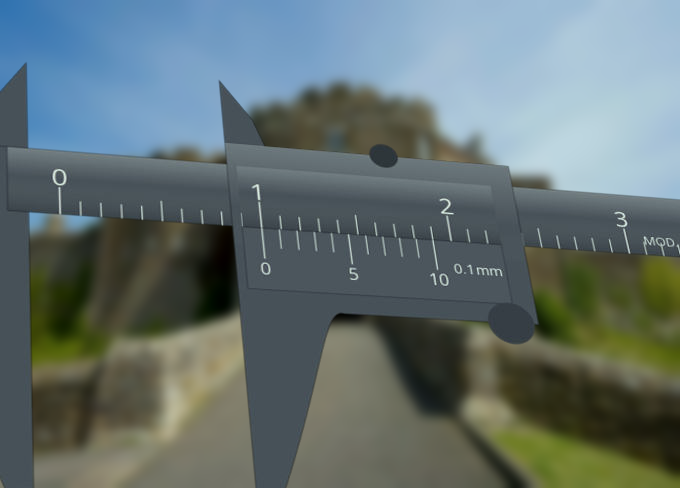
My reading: 10.0,mm
